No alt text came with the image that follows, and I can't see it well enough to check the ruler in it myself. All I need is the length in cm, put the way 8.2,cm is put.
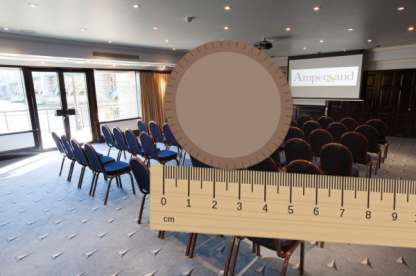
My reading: 5,cm
